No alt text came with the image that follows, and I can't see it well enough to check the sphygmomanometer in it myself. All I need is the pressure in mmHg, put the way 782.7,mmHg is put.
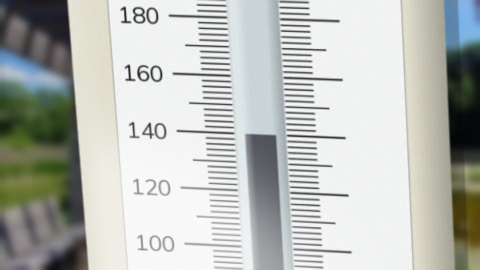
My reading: 140,mmHg
